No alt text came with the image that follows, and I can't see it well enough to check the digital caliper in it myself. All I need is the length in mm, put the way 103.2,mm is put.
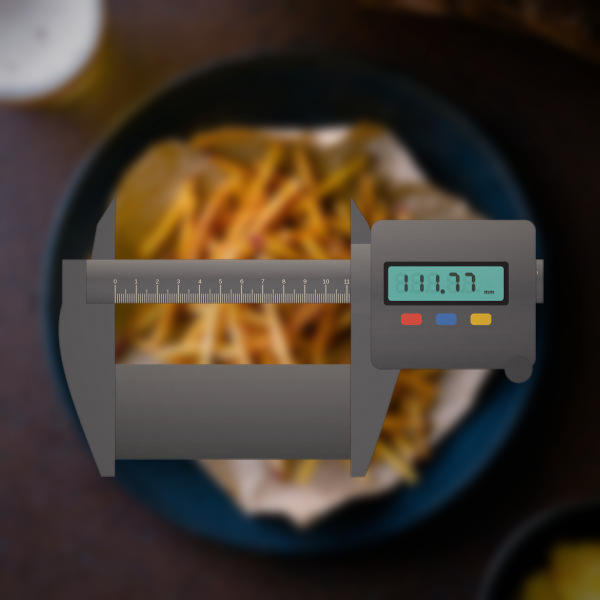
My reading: 111.77,mm
